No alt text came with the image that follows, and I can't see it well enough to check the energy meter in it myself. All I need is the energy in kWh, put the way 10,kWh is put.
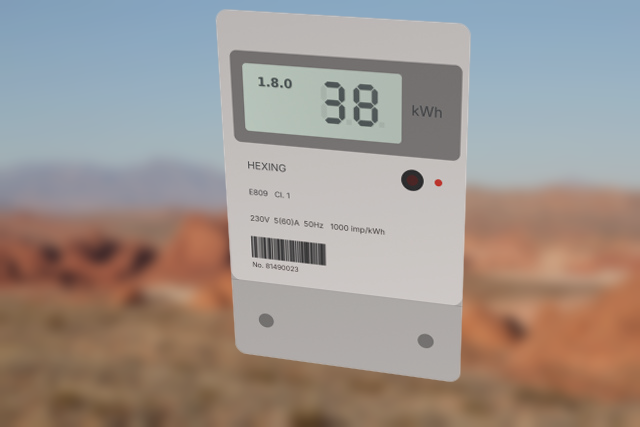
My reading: 38,kWh
